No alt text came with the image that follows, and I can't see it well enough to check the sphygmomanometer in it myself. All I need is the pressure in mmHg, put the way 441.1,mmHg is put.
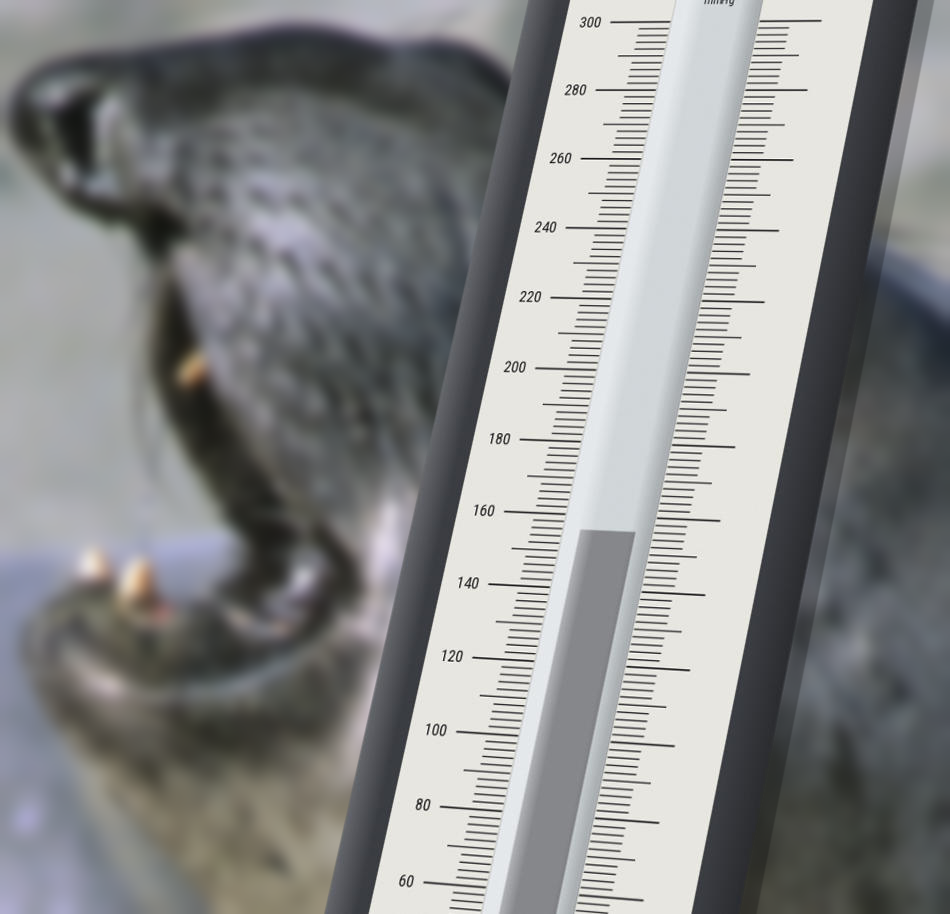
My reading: 156,mmHg
